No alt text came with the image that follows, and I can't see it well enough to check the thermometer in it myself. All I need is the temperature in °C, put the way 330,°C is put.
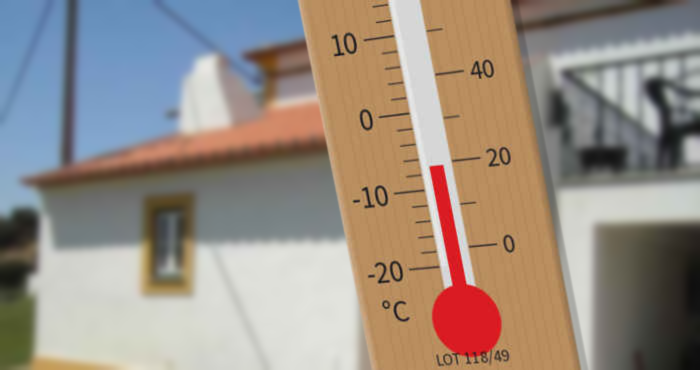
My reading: -7,°C
